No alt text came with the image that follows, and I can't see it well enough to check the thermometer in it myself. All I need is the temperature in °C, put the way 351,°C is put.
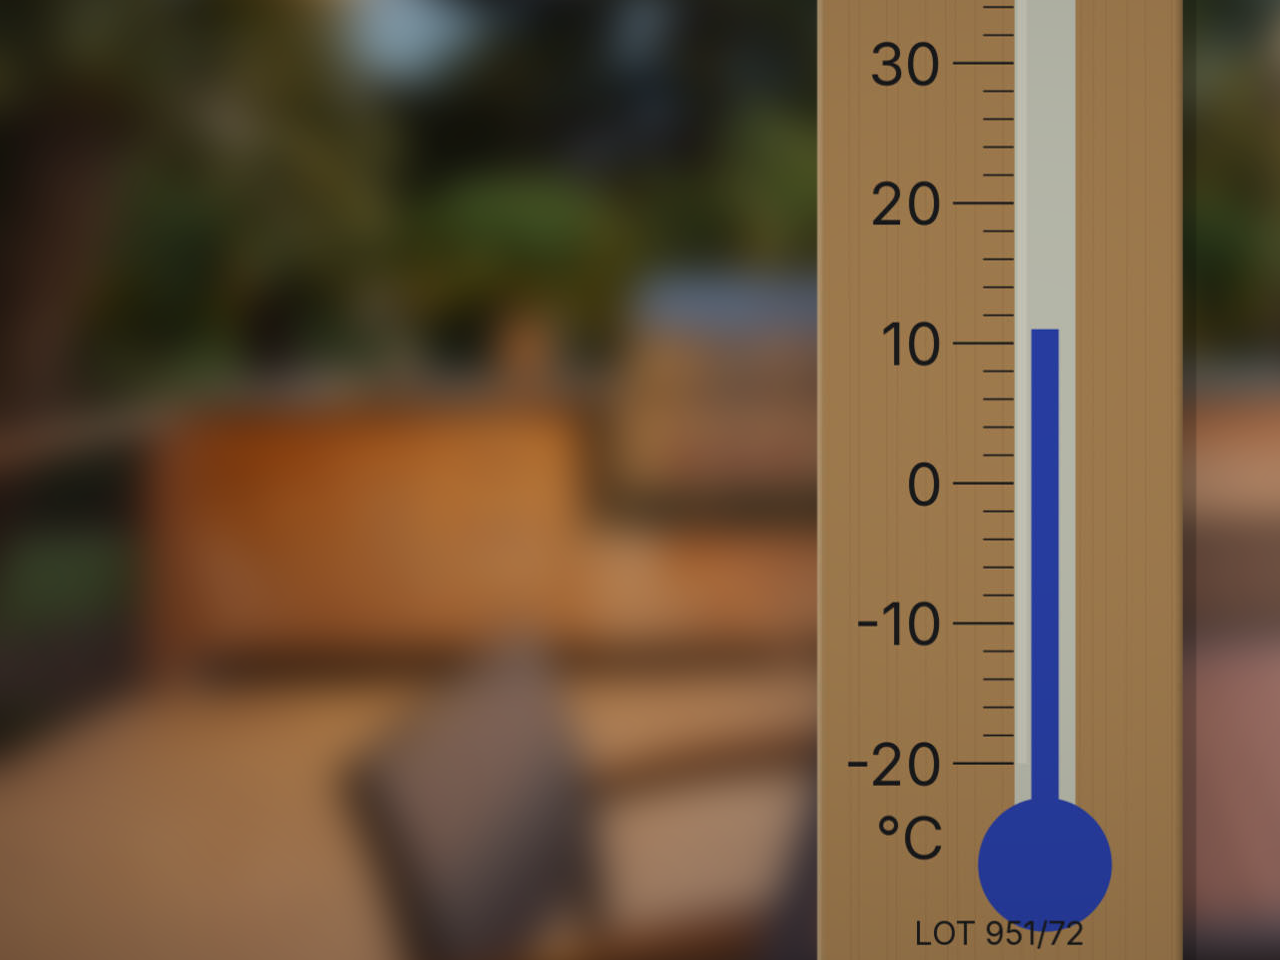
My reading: 11,°C
